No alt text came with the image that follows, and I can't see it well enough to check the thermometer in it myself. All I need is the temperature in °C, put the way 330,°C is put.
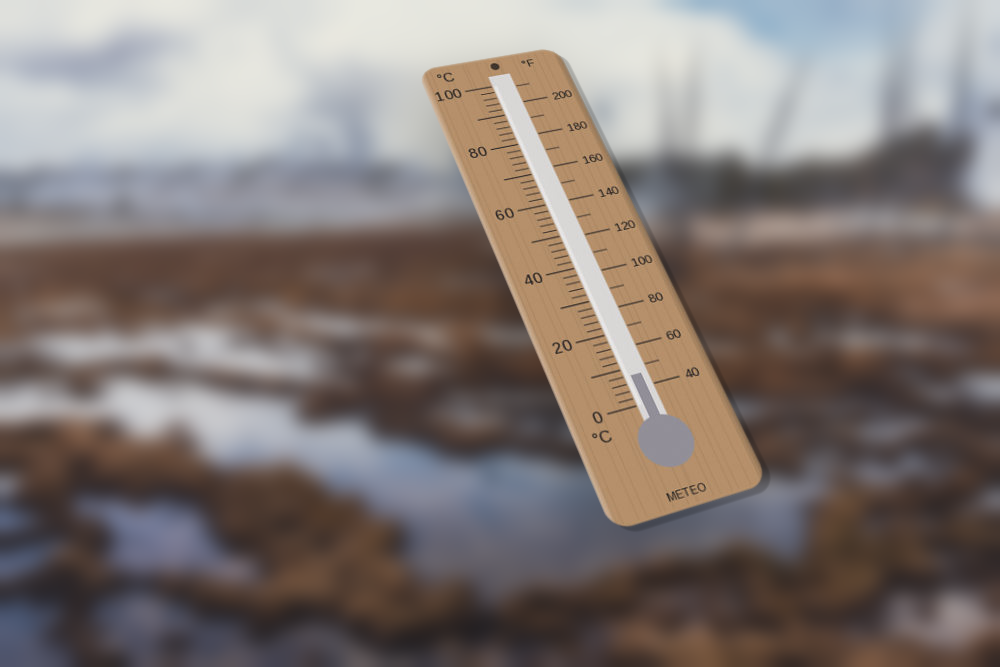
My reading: 8,°C
